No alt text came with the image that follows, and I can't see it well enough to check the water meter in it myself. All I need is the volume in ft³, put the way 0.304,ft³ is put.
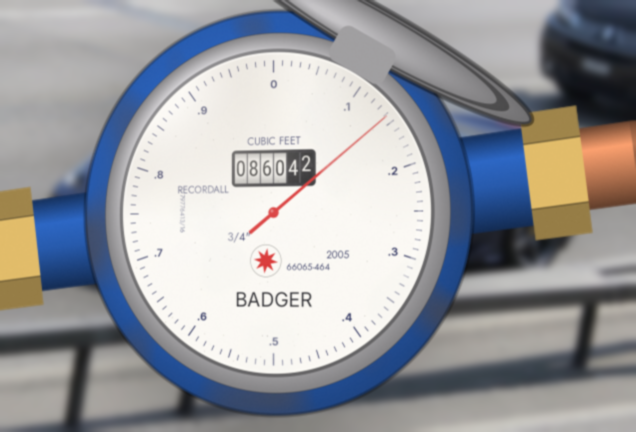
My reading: 86042.14,ft³
